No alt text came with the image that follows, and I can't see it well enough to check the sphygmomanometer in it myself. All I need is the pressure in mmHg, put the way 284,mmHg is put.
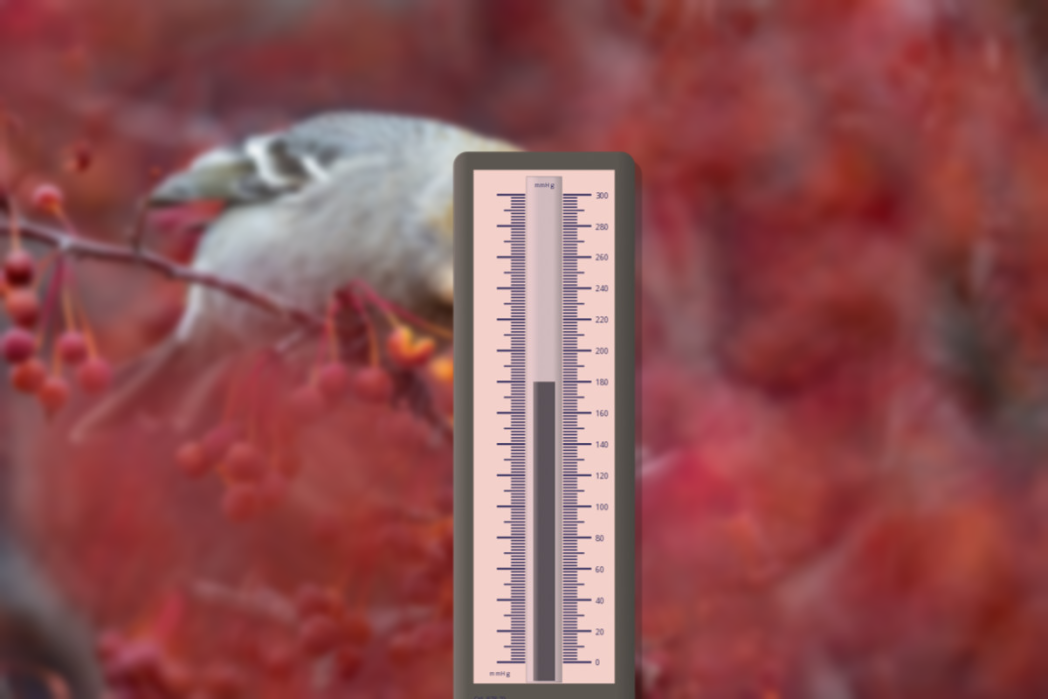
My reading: 180,mmHg
